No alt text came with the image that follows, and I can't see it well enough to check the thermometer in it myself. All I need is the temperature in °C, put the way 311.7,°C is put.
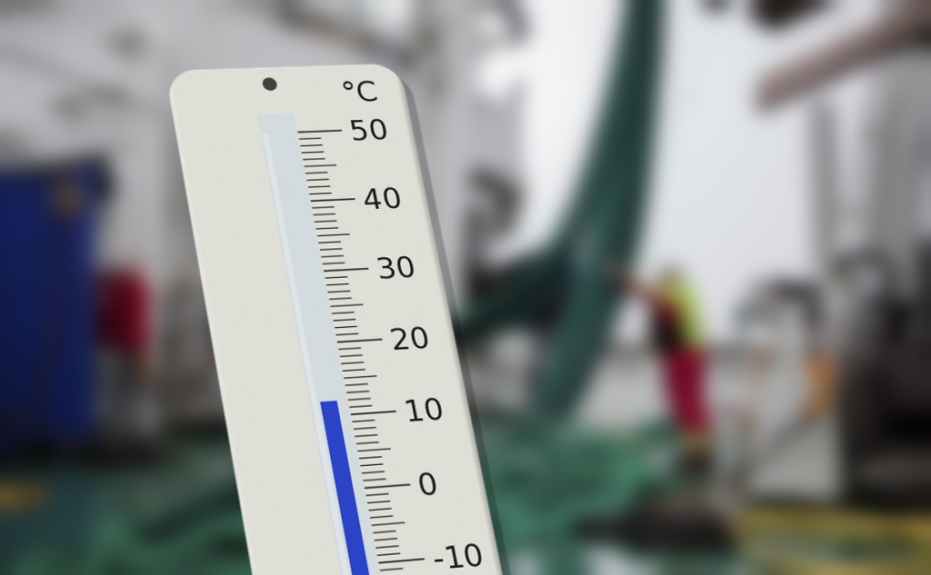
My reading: 12,°C
